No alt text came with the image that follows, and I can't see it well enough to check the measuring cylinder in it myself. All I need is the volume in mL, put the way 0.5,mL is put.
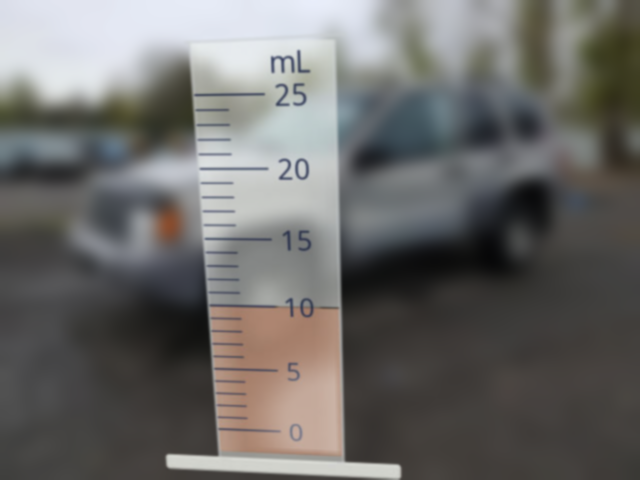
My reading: 10,mL
